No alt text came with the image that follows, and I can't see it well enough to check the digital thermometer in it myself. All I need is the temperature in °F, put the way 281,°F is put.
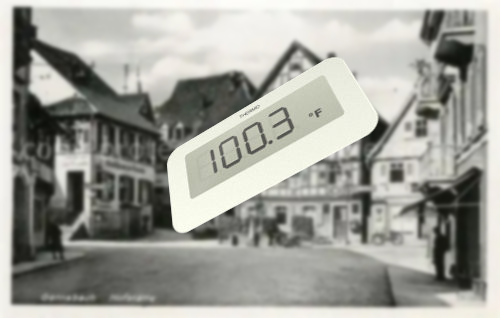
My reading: 100.3,°F
